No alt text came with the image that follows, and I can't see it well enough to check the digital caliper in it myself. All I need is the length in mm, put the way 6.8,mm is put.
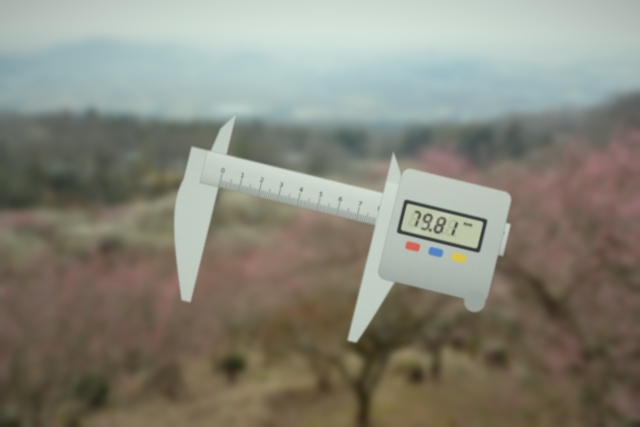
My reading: 79.81,mm
